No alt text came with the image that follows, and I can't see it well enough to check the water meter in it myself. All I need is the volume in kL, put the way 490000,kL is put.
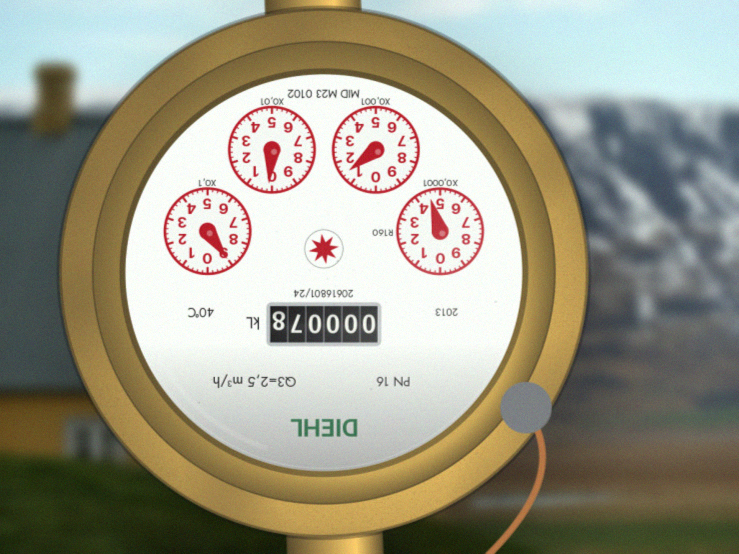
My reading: 77.9014,kL
